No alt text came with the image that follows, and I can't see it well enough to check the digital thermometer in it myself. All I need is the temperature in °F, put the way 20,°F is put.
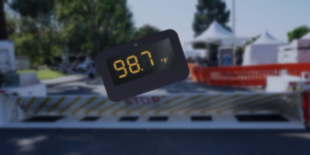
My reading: 98.7,°F
